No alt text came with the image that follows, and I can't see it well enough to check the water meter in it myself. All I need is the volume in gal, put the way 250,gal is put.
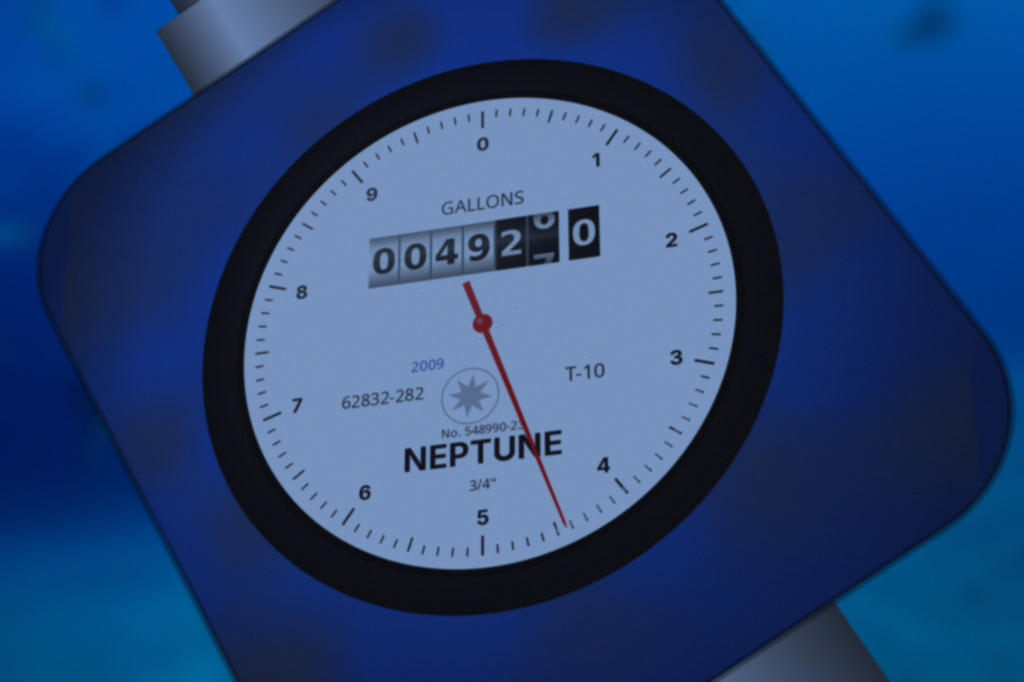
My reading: 49264.4,gal
